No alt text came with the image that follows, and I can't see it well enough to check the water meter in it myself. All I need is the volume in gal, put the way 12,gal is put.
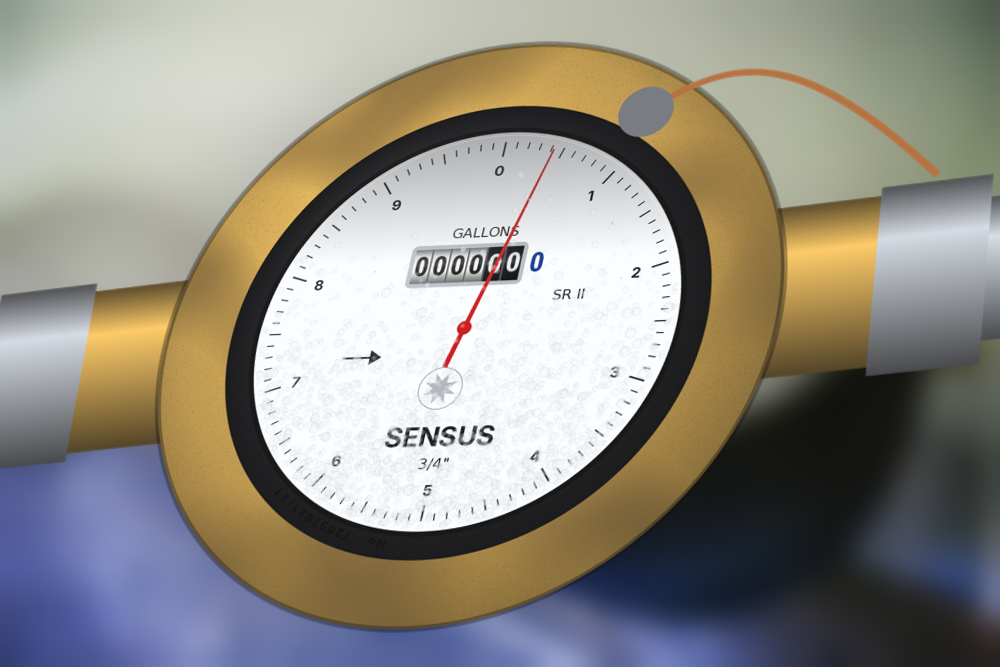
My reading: 0.4,gal
